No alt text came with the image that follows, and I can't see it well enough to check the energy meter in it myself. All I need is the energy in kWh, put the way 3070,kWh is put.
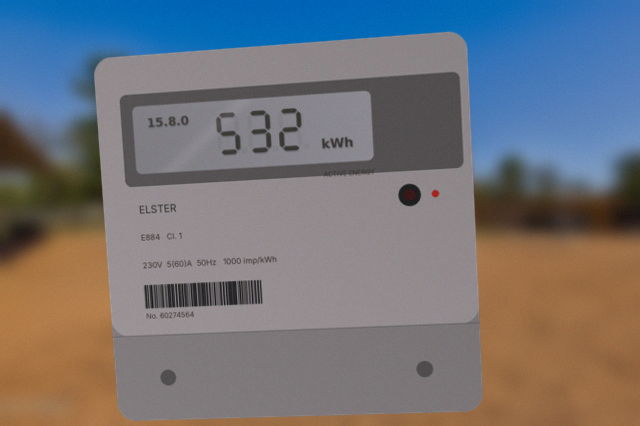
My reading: 532,kWh
